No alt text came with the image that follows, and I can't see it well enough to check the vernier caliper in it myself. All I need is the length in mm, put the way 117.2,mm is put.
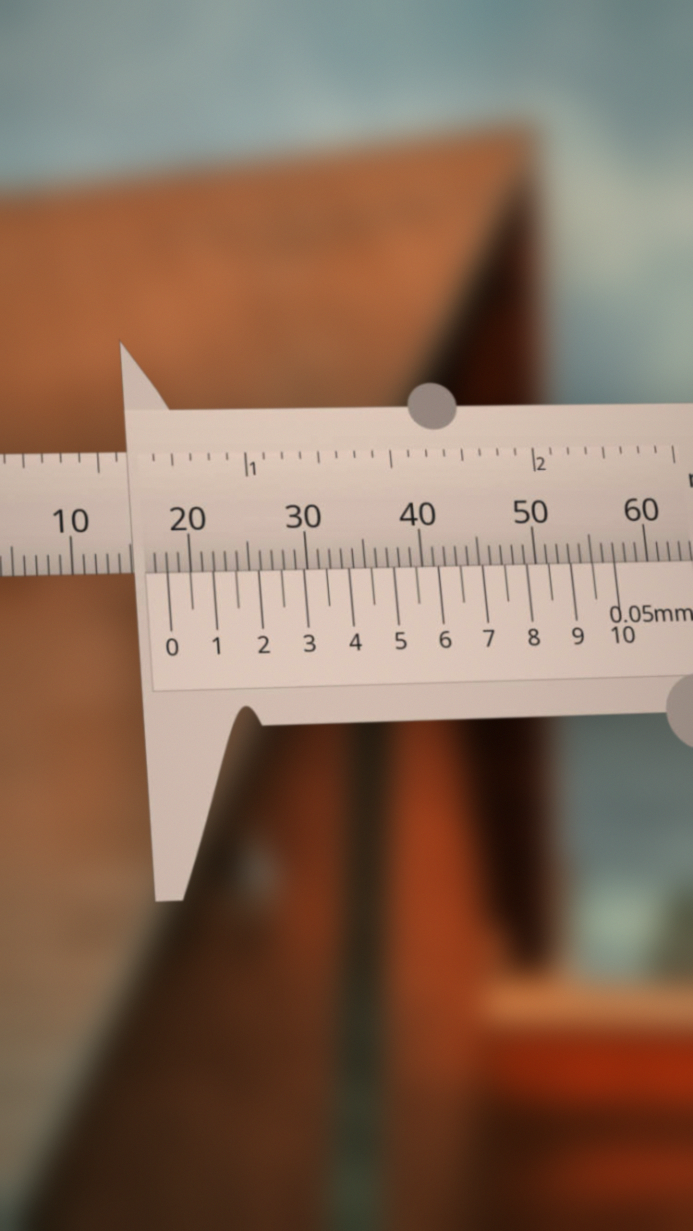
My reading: 18.0,mm
